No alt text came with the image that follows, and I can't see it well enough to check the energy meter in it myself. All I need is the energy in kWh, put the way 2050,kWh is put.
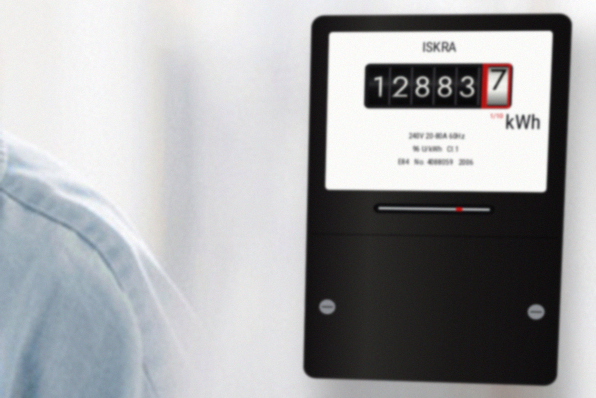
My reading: 12883.7,kWh
